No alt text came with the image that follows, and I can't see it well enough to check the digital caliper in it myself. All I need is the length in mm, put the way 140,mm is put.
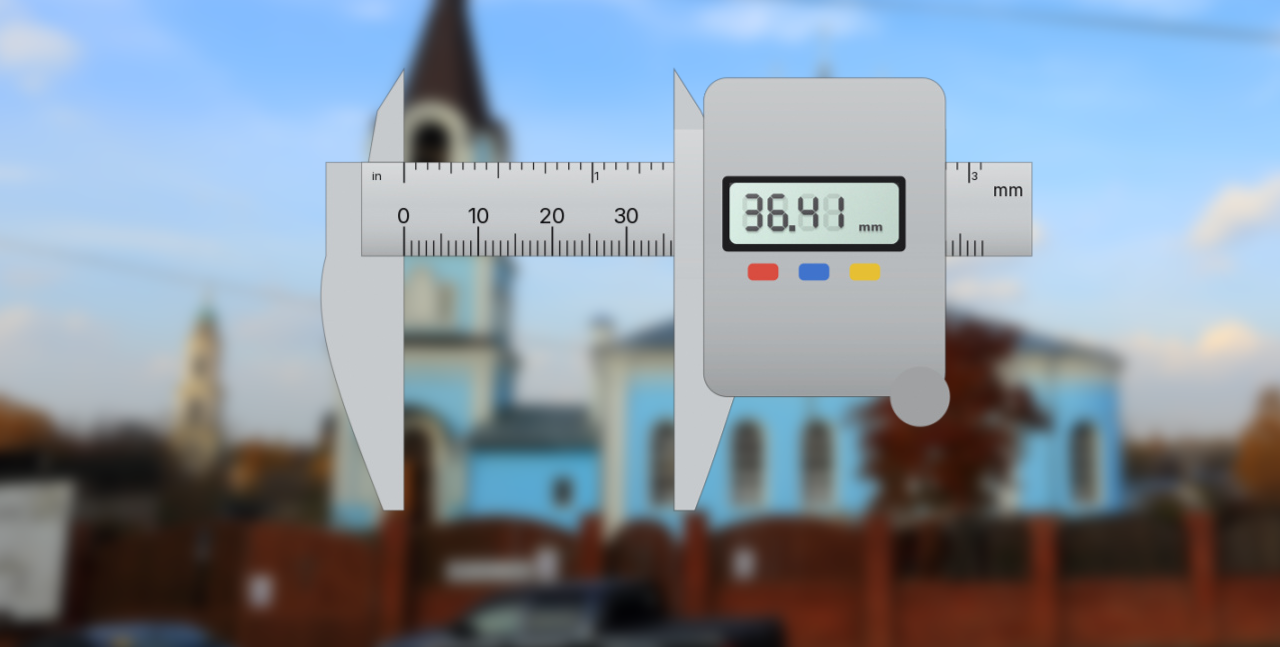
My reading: 36.41,mm
